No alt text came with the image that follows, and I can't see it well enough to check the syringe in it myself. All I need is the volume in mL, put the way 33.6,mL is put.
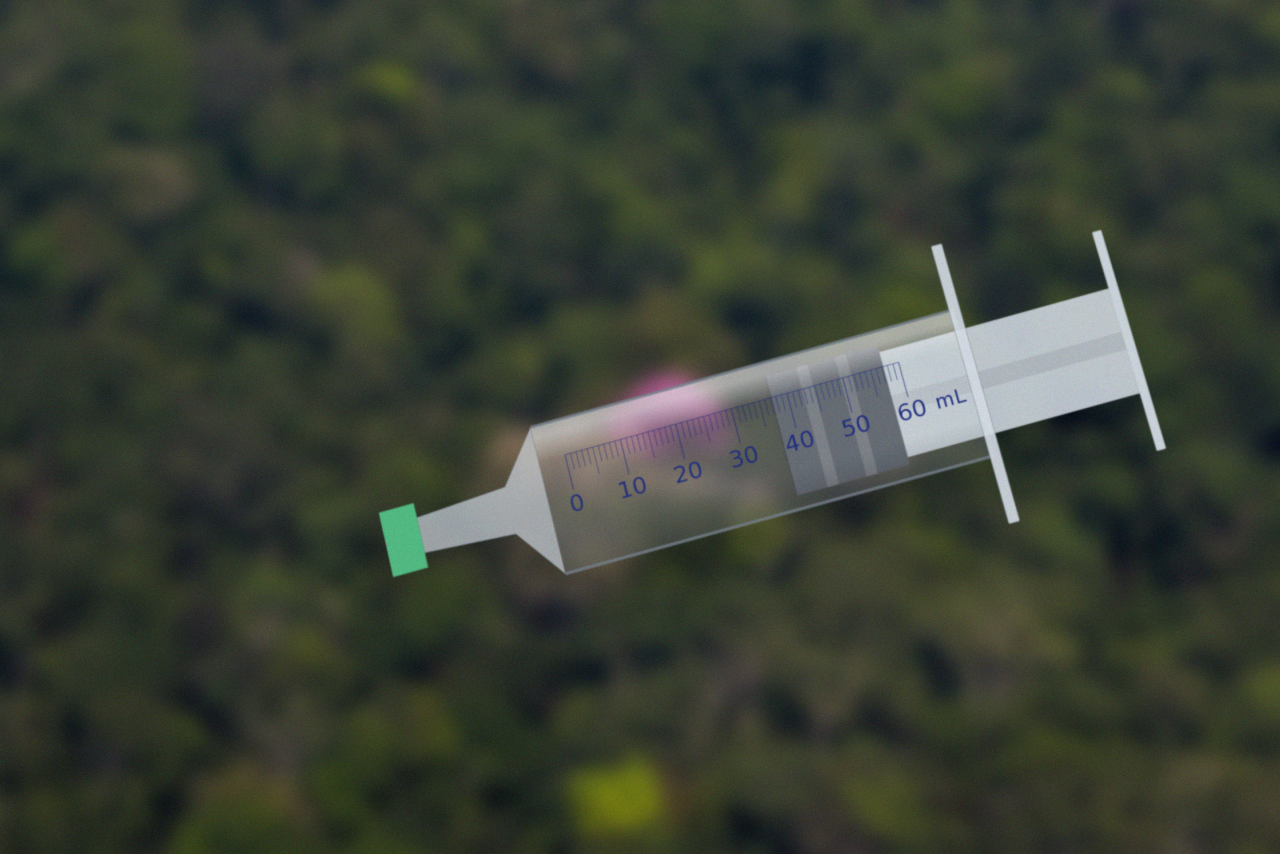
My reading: 37,mL
